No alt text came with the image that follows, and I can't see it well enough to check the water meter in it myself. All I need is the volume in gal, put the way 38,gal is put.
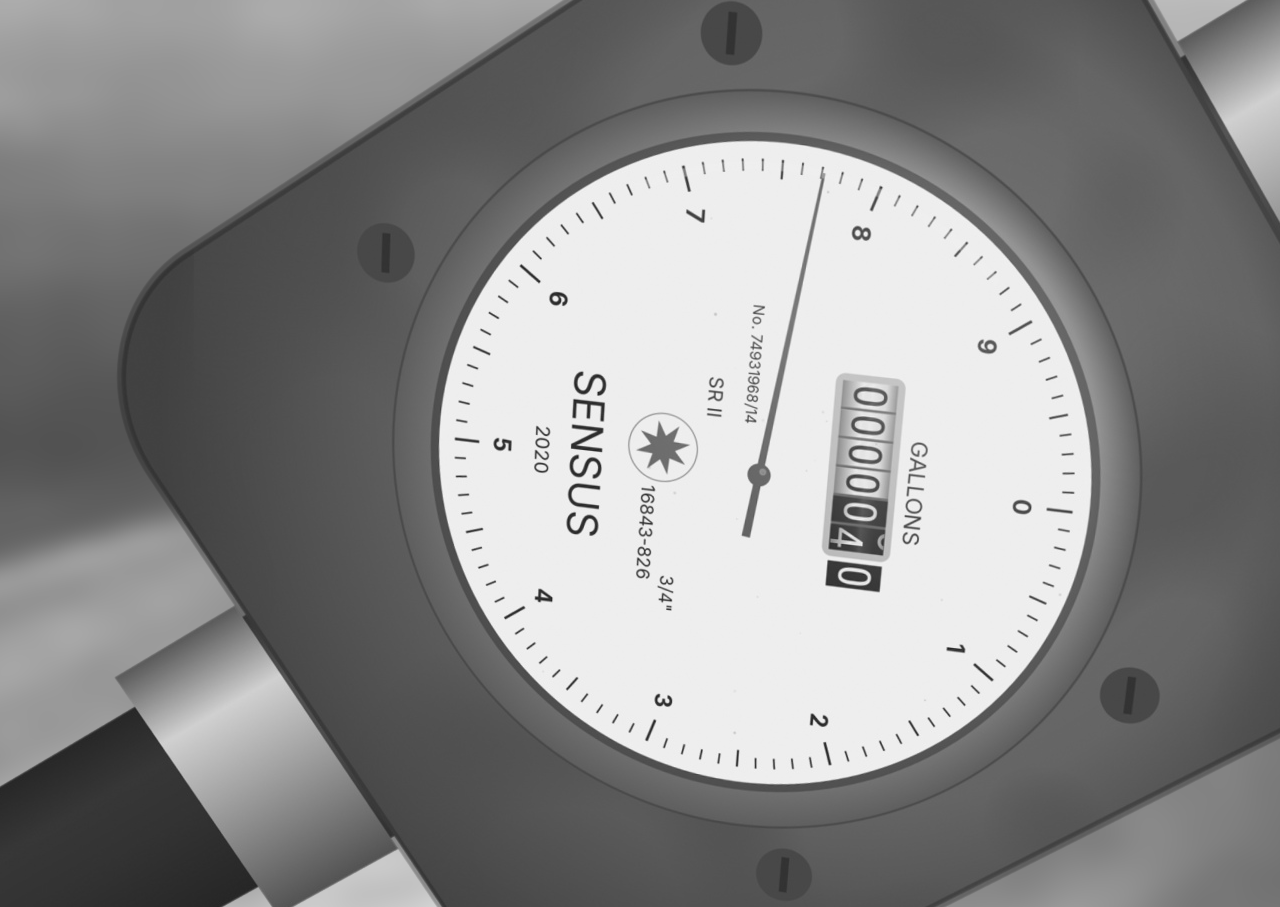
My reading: 37.7,gal
